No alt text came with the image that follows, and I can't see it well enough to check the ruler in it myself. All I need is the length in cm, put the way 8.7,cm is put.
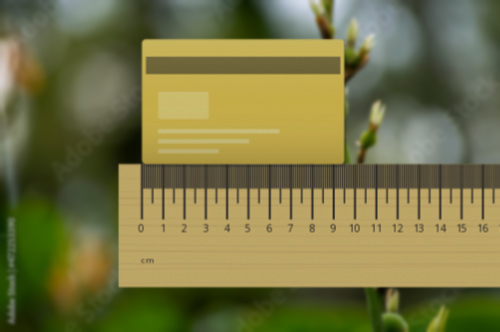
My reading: 9.5,cm
